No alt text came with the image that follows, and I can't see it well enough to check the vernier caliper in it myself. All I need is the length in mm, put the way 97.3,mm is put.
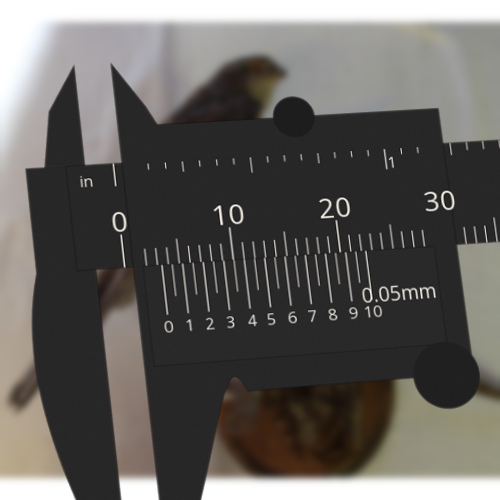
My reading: 3.4,mm
